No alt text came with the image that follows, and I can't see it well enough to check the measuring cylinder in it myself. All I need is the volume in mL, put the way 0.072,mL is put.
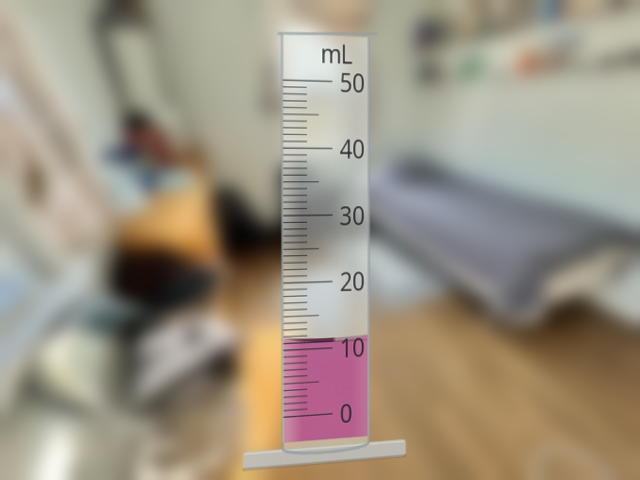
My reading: 11,mL
